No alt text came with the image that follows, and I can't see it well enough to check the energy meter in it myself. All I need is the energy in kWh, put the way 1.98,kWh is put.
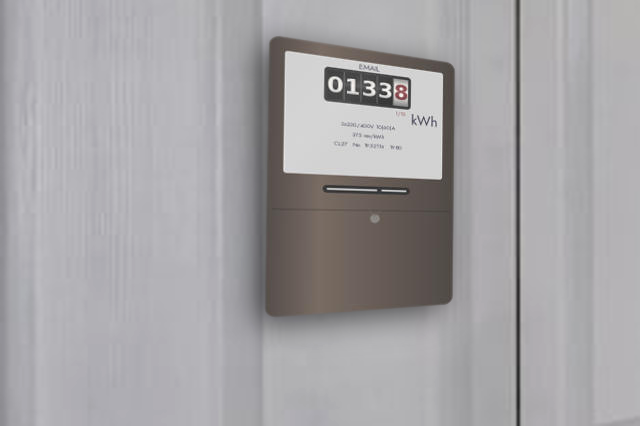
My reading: 133.8,kWh
